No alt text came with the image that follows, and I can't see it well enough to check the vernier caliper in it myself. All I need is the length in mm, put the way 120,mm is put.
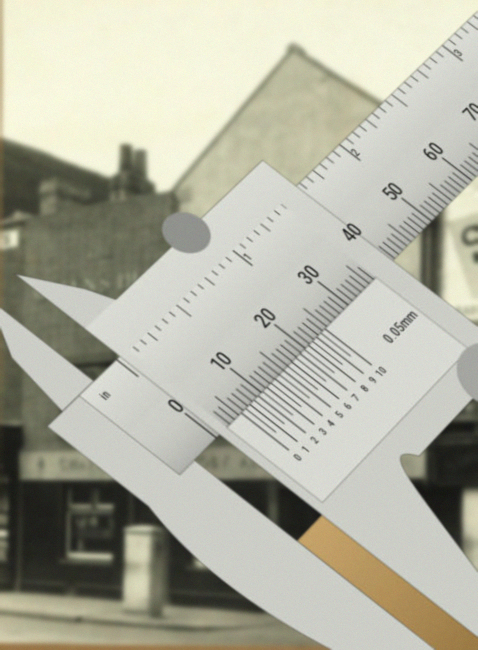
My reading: 5.5,mm
